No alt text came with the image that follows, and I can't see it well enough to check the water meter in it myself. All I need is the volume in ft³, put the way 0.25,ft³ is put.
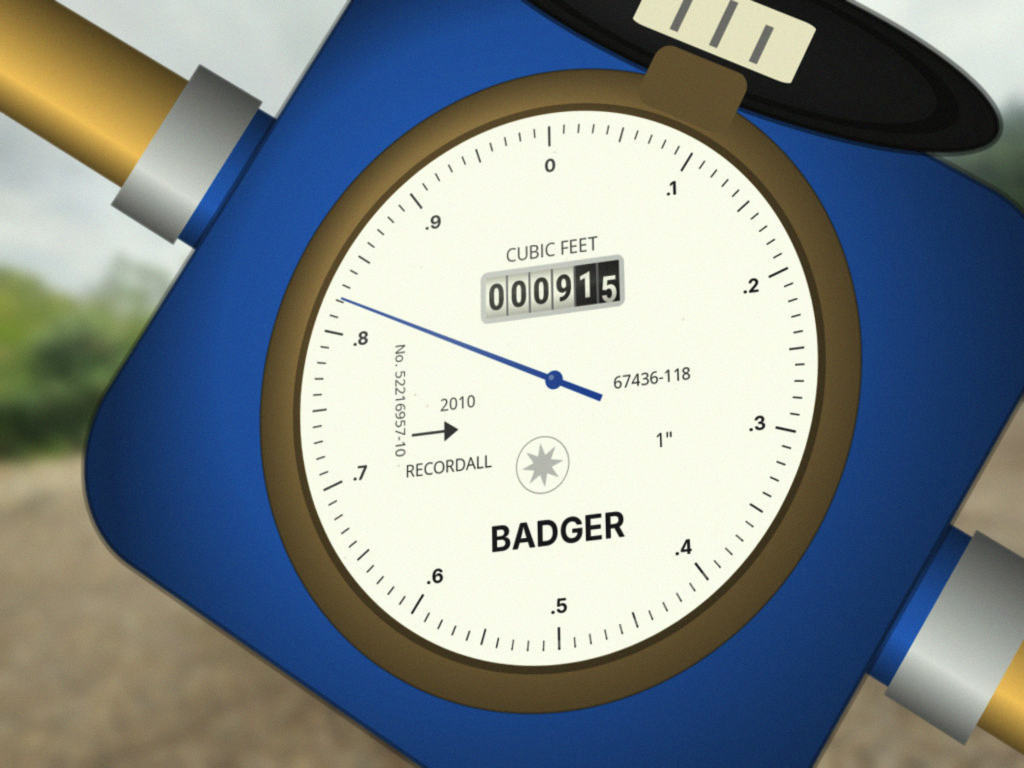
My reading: 914.82,ft³
